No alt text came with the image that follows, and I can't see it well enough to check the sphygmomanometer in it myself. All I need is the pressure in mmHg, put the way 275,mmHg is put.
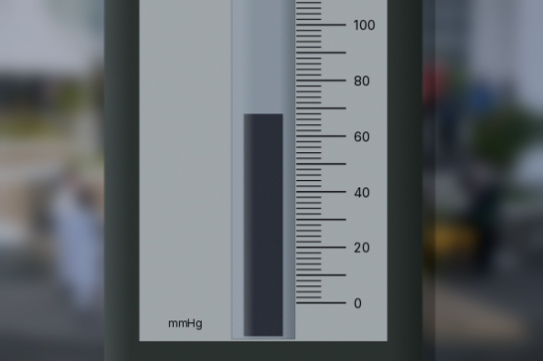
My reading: 68,mmHg
